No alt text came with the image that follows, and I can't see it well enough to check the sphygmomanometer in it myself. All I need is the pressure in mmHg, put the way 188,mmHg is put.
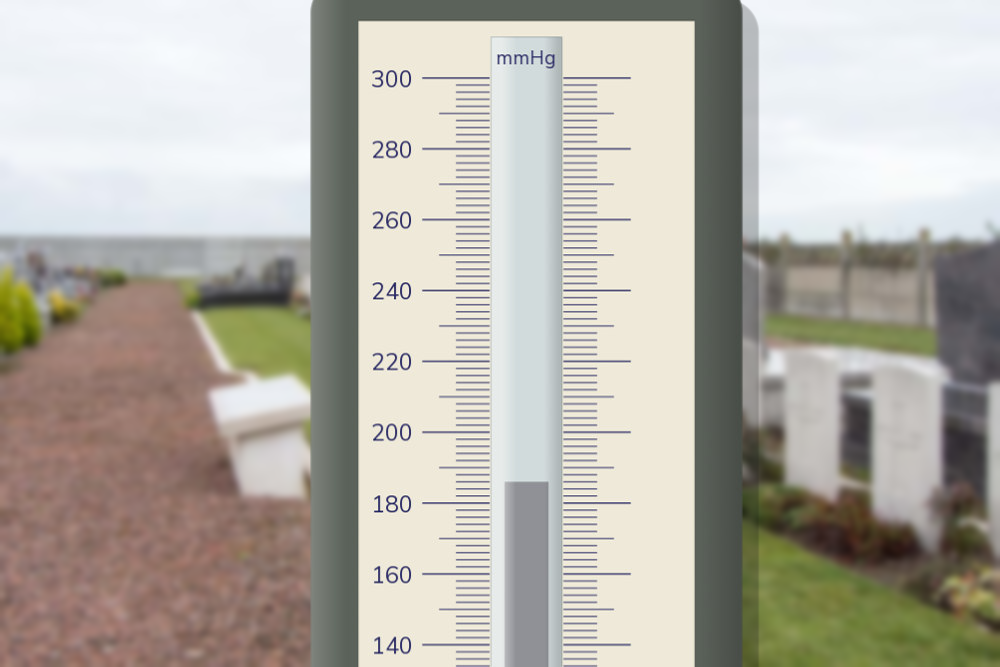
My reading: 186,mmHg
